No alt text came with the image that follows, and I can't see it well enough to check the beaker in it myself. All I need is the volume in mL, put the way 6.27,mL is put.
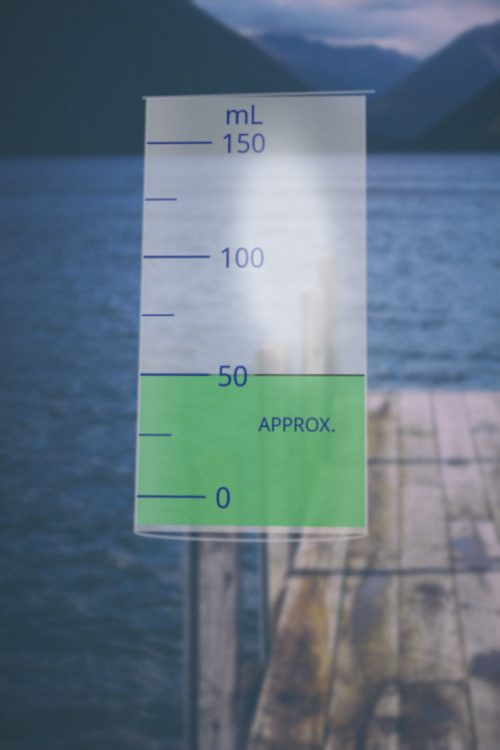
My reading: 50,mL
